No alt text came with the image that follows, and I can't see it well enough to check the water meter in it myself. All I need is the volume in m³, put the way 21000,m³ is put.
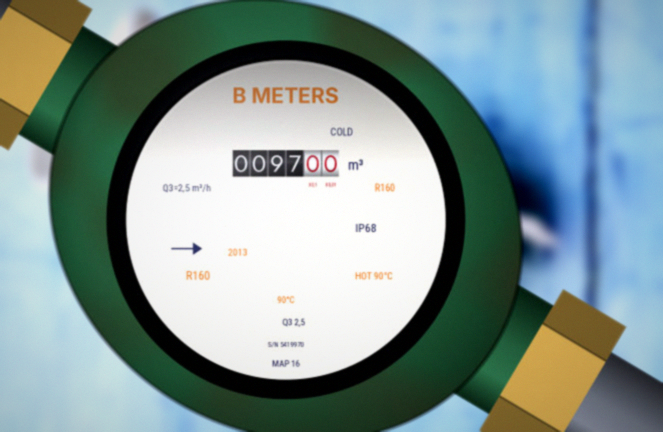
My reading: 97.00,m³
